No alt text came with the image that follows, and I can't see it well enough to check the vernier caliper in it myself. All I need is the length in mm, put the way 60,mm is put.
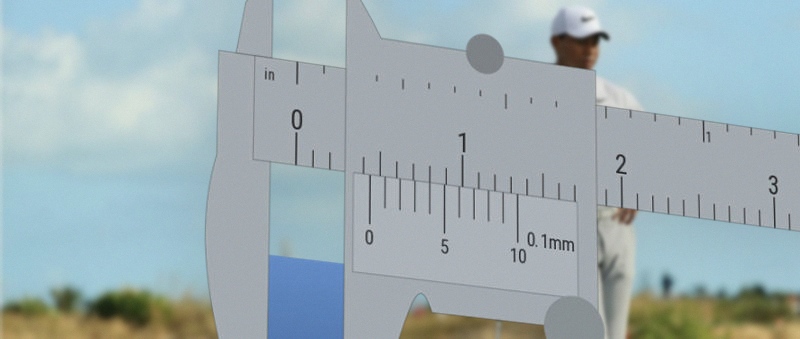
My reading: 4.4,mm
